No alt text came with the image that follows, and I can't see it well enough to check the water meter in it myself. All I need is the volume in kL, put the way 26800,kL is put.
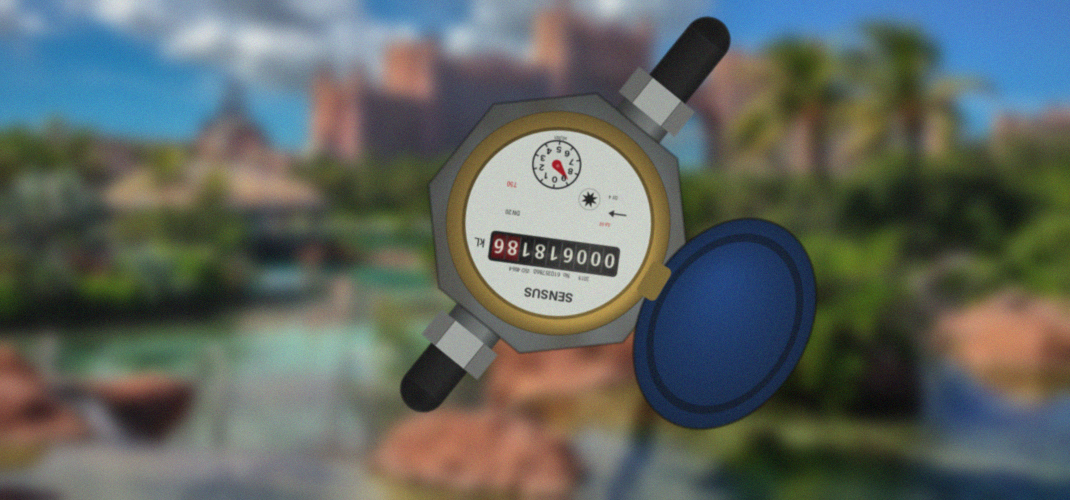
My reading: 6181.868,kL
